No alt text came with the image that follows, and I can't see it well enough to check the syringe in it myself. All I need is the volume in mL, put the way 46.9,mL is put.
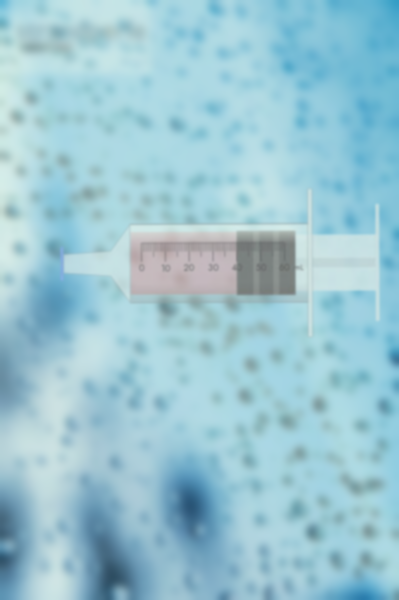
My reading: 40,mL
